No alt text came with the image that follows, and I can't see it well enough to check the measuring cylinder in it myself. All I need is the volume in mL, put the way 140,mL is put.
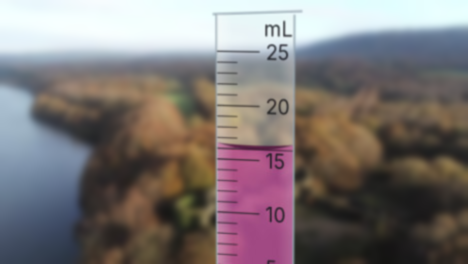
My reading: 16,mL
